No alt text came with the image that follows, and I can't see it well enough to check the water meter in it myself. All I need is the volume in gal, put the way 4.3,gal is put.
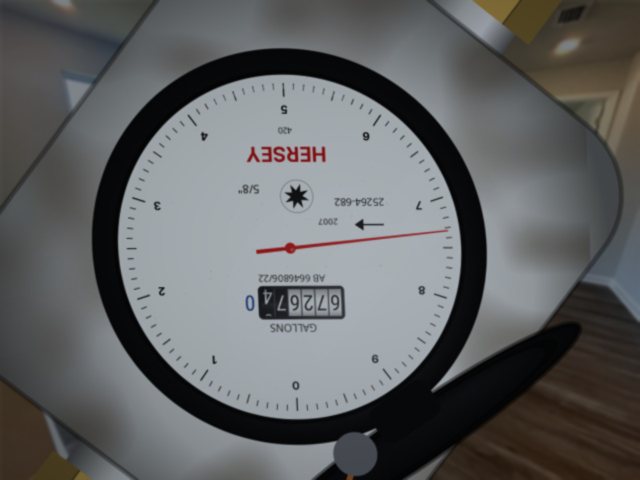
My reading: 6726737.3,gal
